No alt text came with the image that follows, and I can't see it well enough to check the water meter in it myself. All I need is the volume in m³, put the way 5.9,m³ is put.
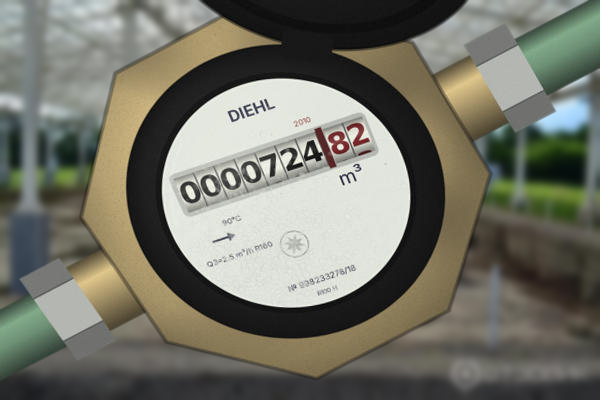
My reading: 724.82,m³
